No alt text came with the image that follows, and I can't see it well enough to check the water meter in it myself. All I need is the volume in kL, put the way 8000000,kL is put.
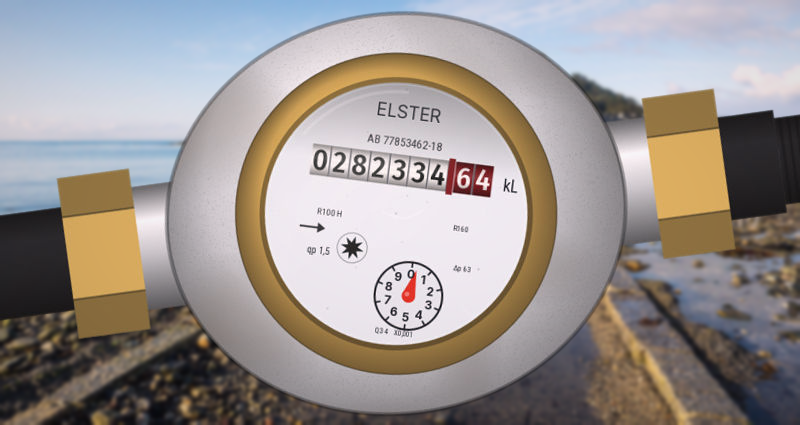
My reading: 282334.640,kL
